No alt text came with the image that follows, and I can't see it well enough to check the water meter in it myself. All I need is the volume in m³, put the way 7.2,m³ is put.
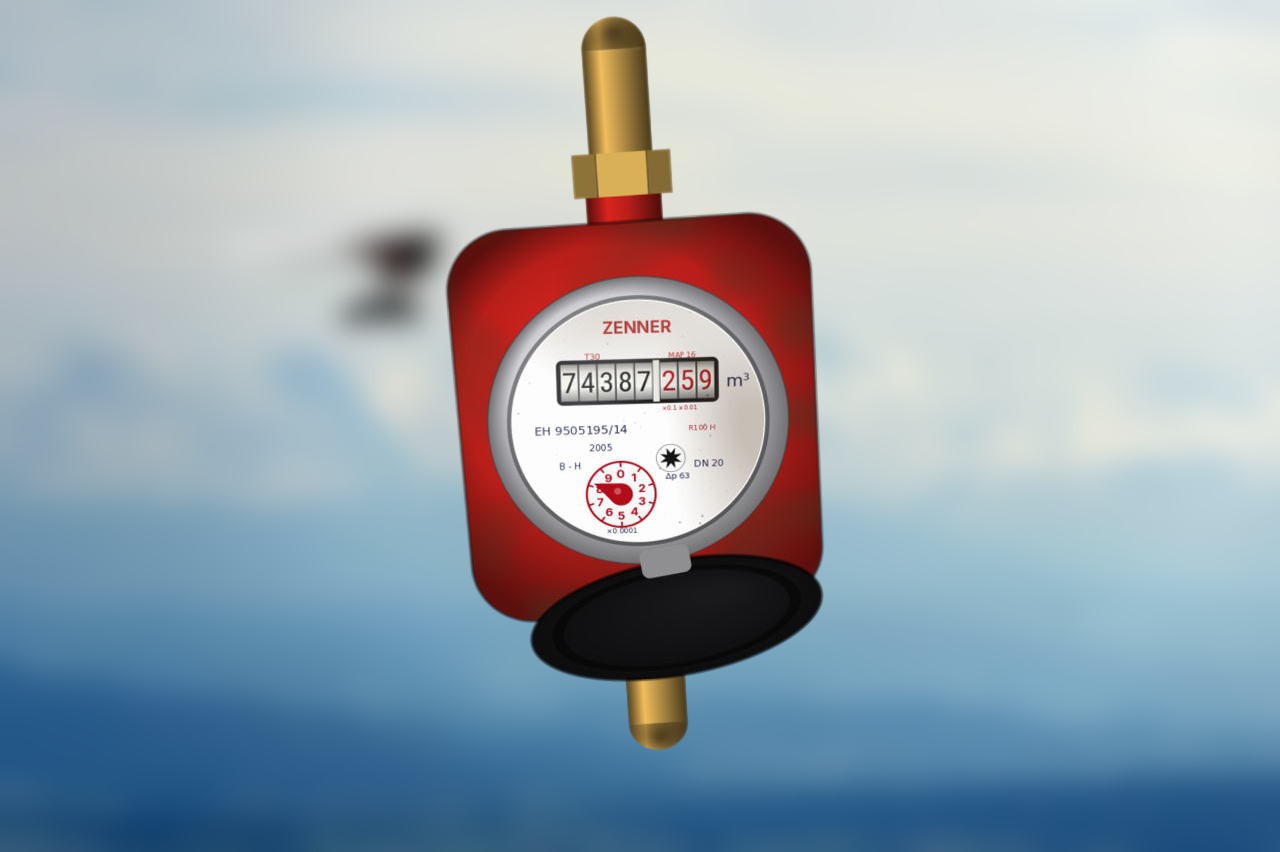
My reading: 74387.2598,m³
